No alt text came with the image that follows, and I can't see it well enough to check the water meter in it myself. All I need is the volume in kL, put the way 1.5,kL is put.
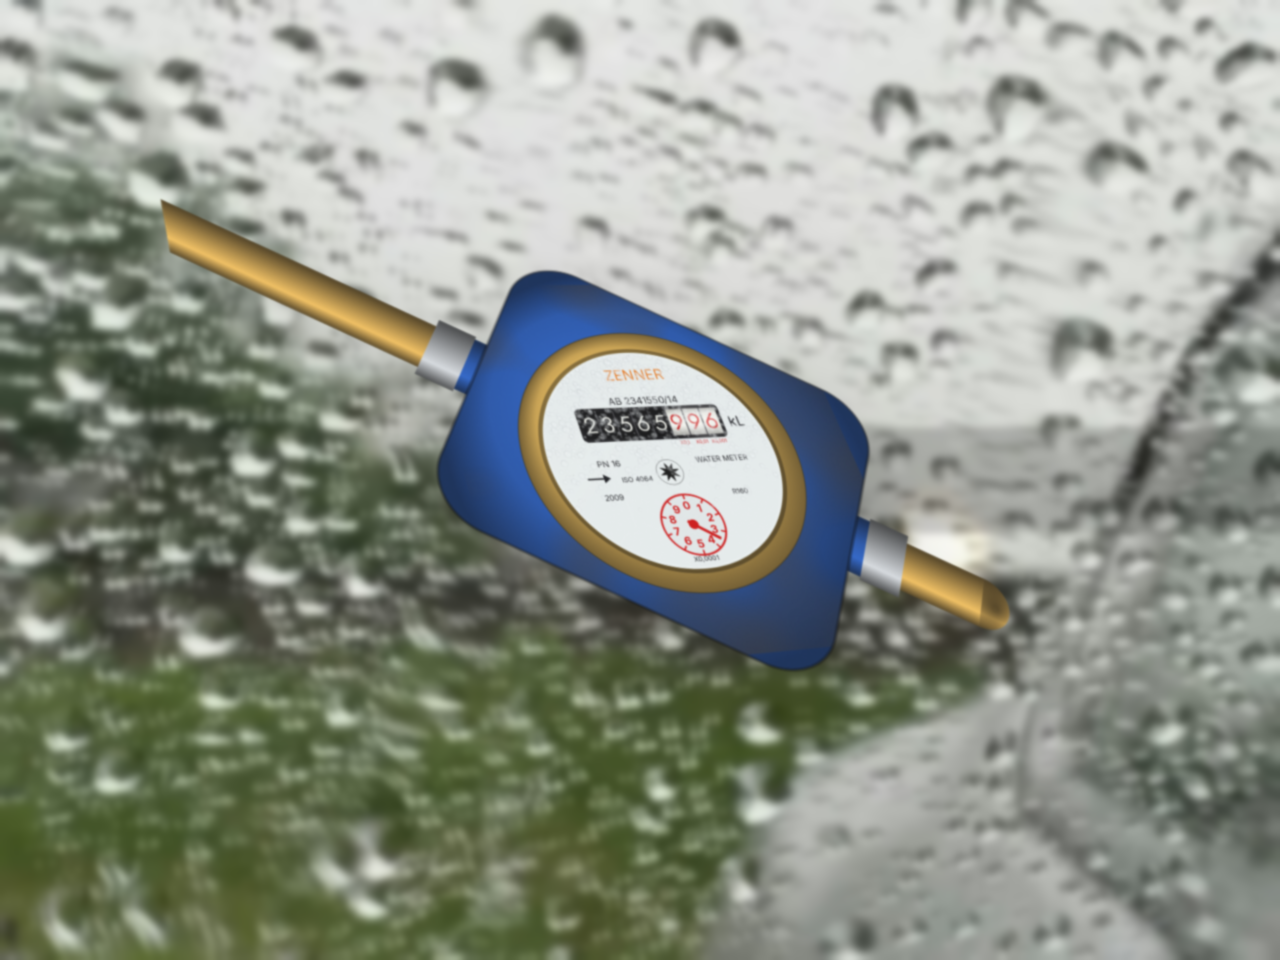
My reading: 23565.9963,kL
